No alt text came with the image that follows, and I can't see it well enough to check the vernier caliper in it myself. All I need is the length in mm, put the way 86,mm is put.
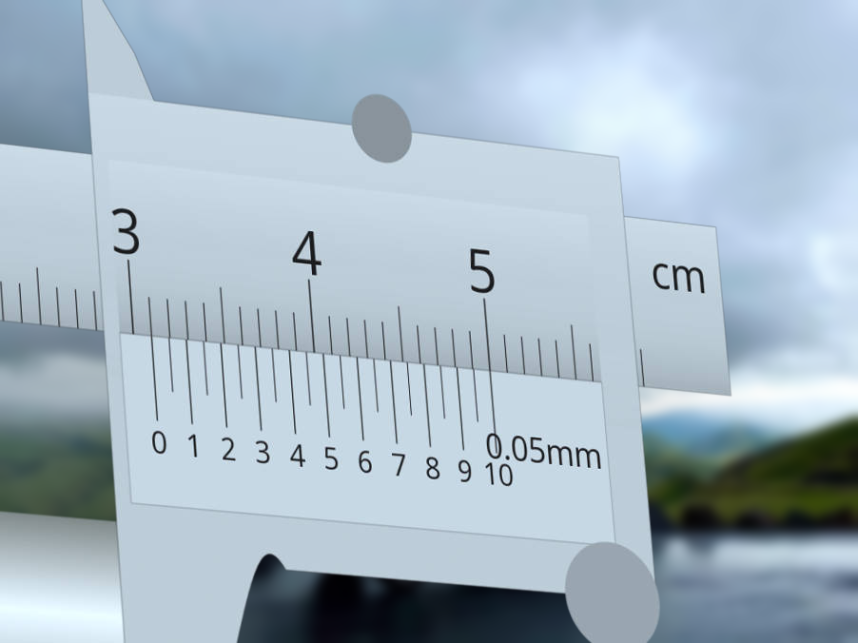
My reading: 31.0,mm
